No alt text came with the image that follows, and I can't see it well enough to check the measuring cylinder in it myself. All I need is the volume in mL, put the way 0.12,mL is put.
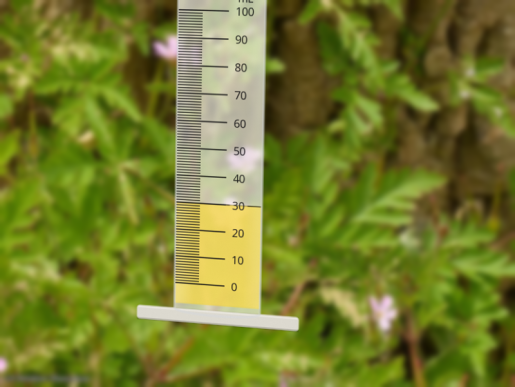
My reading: 30,mL
